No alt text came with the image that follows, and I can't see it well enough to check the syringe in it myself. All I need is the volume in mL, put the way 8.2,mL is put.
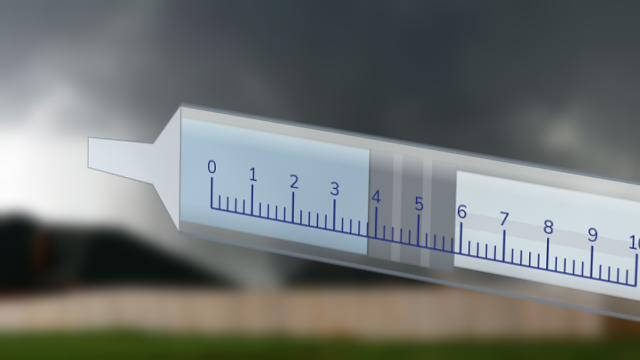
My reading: 3.8,mL
